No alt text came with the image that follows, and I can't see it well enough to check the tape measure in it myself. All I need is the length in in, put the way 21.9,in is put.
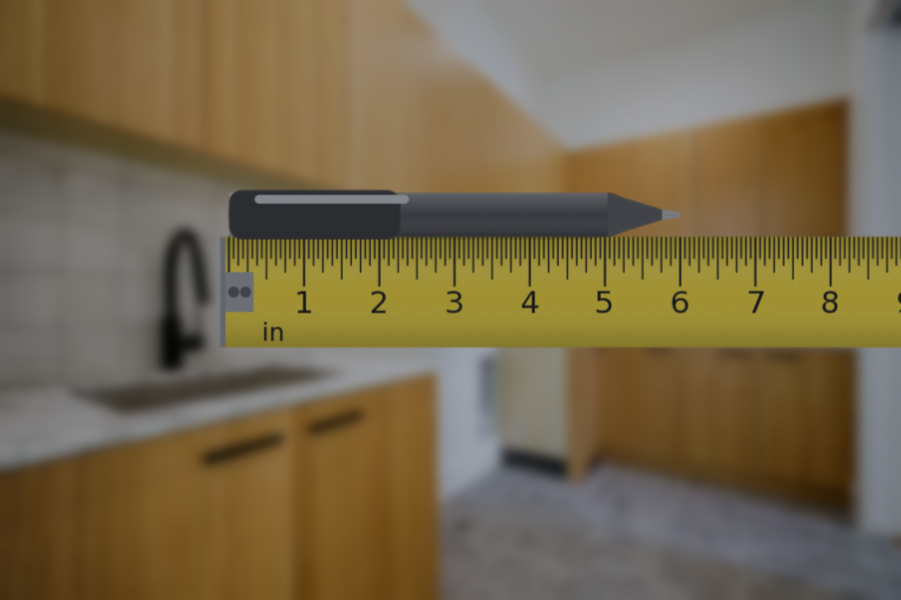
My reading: 6,in
